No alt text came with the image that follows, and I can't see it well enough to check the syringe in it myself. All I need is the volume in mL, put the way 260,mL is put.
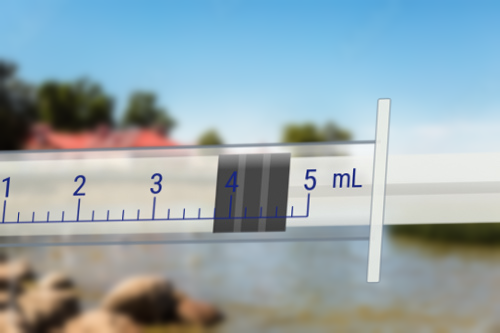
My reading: 3.8,mL
